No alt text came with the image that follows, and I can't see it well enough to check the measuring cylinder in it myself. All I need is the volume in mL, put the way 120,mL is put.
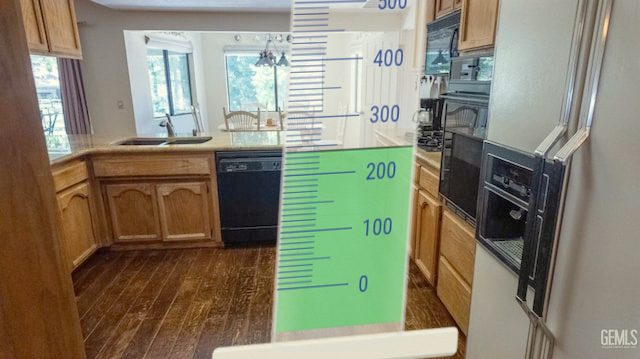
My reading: 240,mL
